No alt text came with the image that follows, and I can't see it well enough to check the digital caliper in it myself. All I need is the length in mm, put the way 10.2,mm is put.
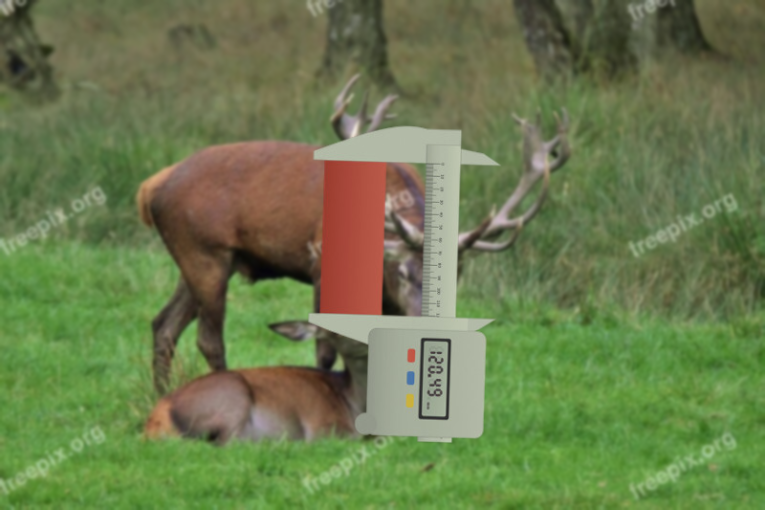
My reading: 120.49,mm
